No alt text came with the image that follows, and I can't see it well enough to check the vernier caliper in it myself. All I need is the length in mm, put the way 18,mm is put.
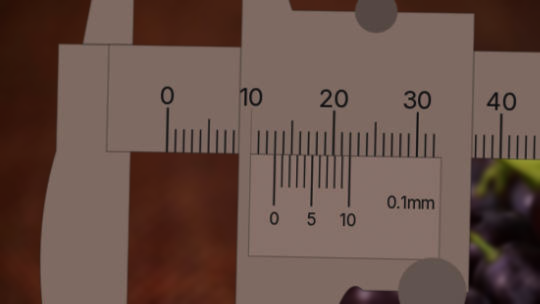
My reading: 13.0,mm
